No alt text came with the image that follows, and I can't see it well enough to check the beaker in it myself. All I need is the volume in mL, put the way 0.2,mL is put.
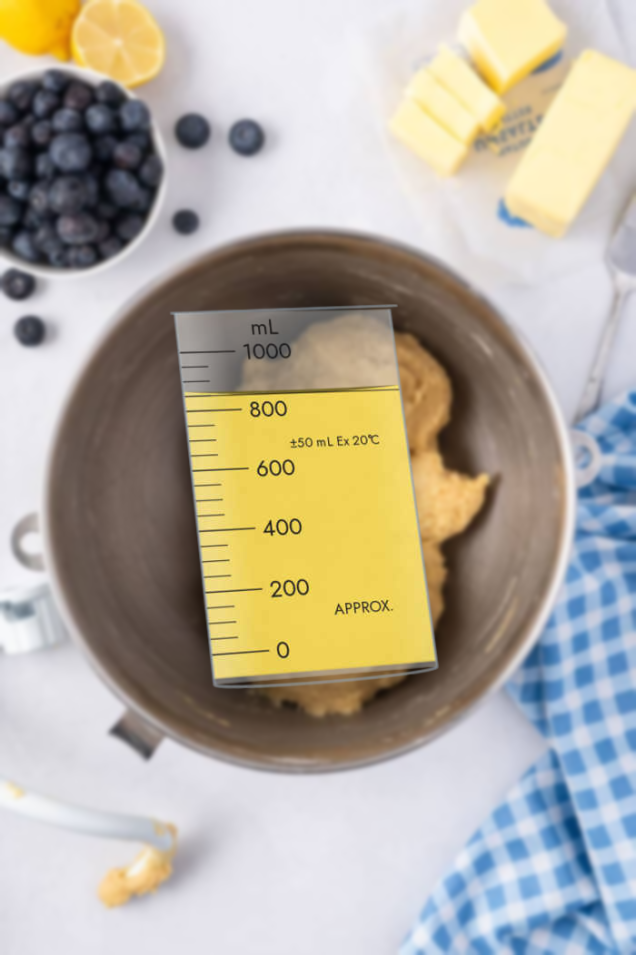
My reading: 850,mL
